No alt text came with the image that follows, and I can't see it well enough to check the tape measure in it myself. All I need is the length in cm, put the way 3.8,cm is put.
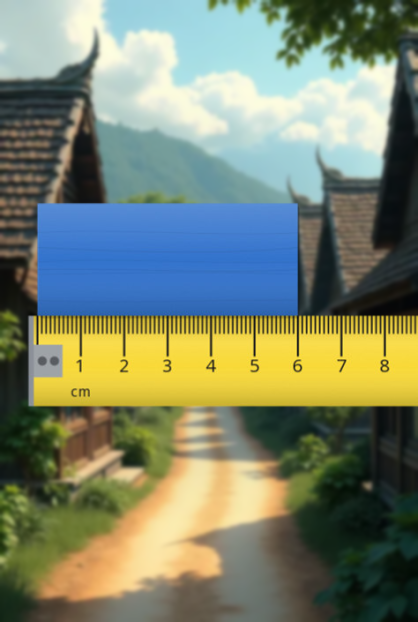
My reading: 6,cm
